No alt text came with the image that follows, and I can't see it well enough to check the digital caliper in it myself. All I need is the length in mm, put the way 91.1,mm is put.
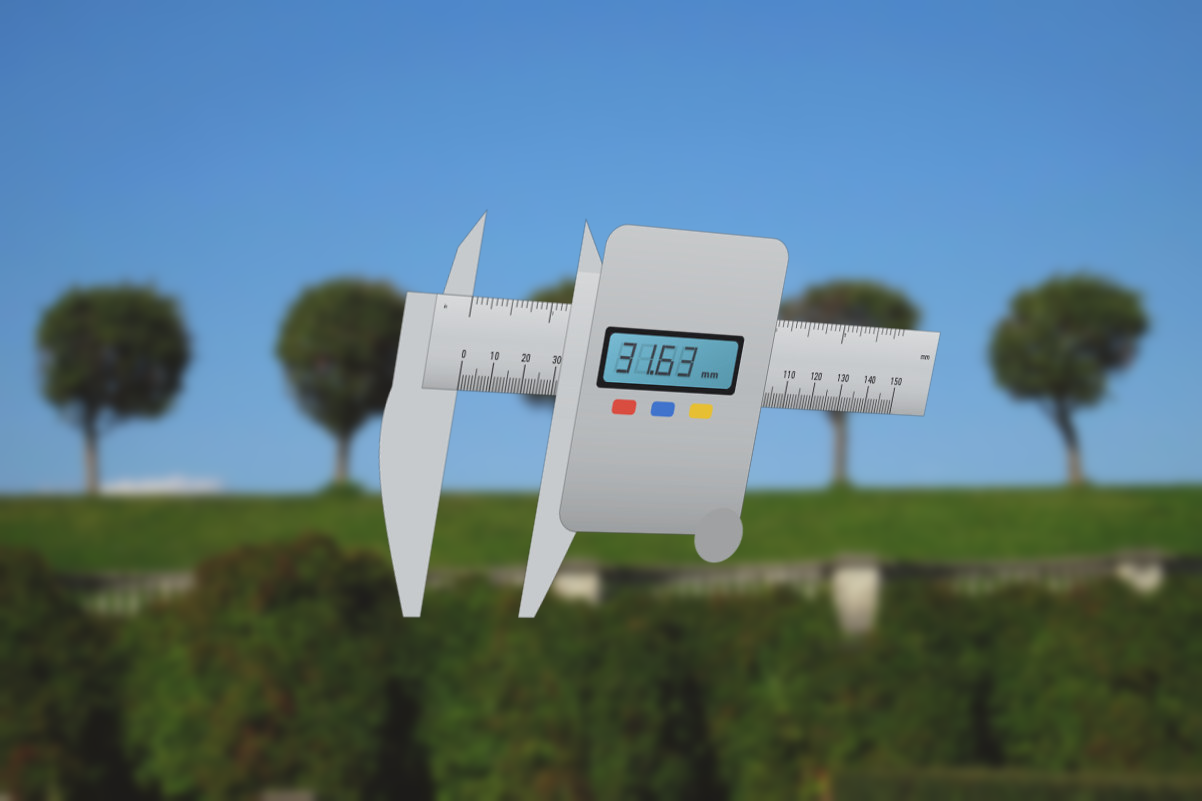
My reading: 31.63,mm
